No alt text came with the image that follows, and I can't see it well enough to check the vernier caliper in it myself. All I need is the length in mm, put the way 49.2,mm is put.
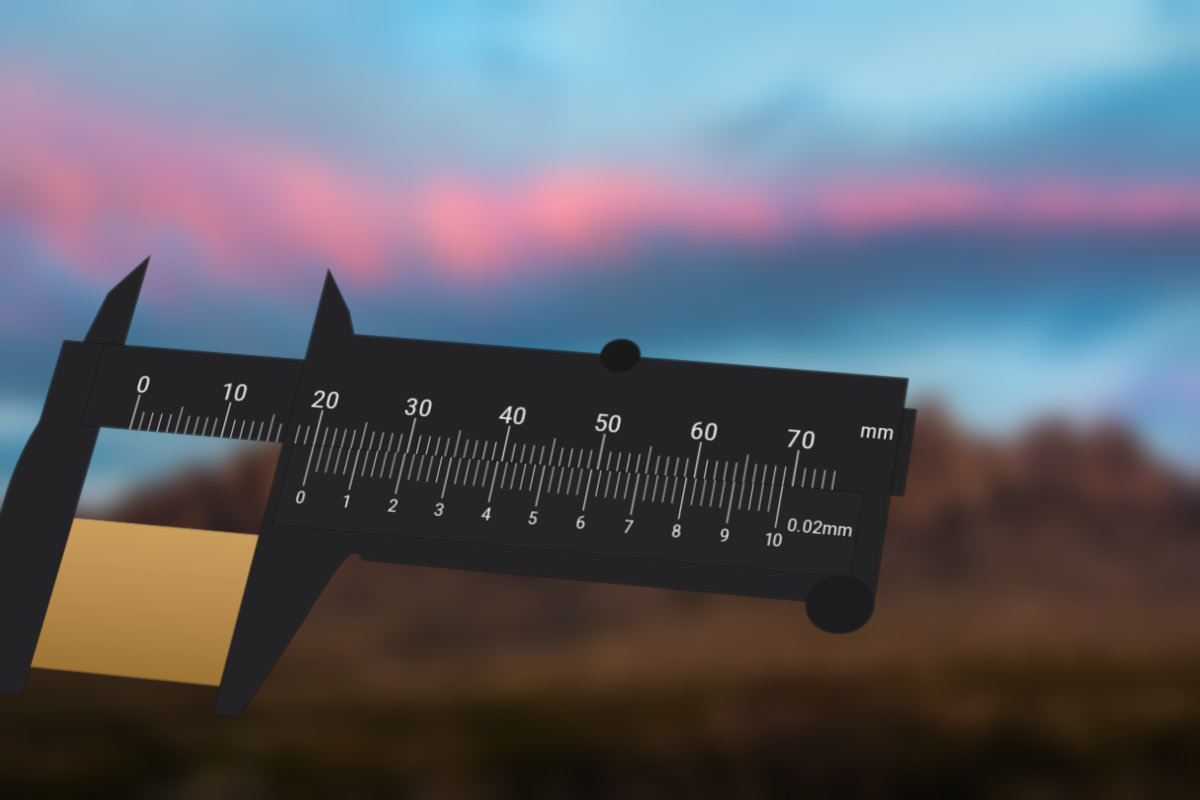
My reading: 20.0,mm
